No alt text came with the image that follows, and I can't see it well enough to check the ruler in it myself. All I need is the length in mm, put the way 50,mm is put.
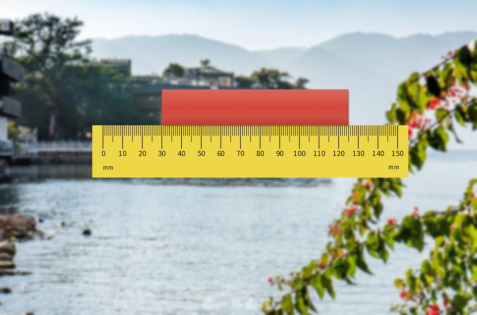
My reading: 95,mm
